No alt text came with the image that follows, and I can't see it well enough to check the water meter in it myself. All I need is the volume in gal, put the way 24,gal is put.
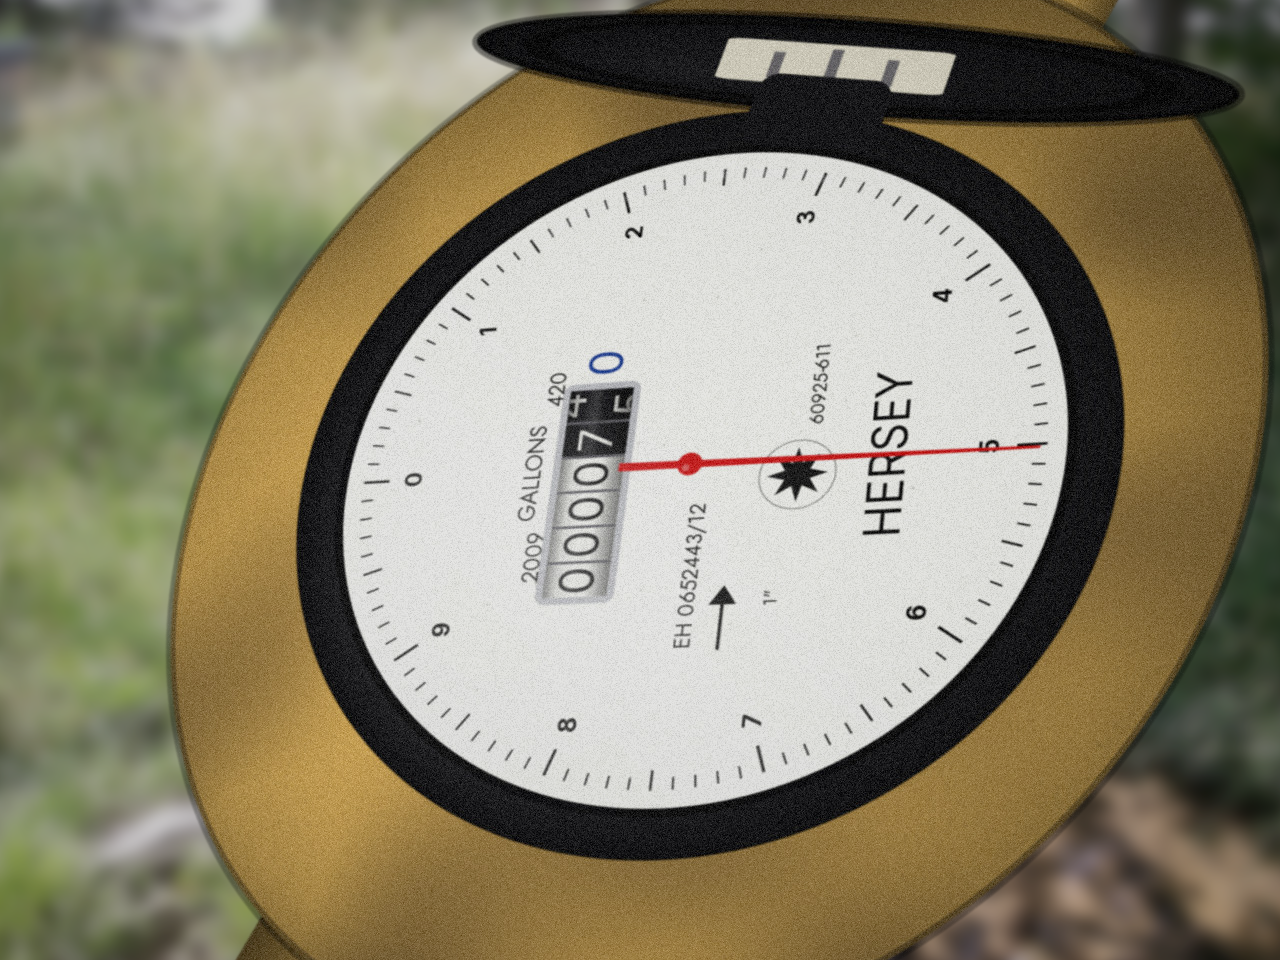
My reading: 745.0,gal
